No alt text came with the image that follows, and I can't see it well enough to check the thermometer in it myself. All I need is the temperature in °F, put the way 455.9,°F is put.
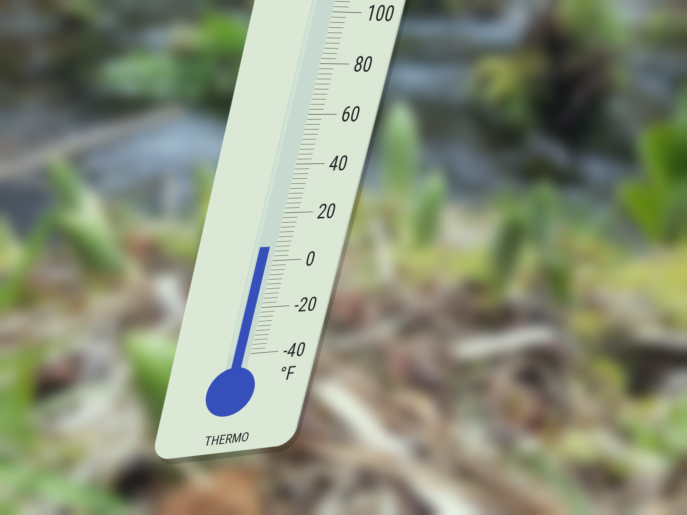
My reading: 6,°F
